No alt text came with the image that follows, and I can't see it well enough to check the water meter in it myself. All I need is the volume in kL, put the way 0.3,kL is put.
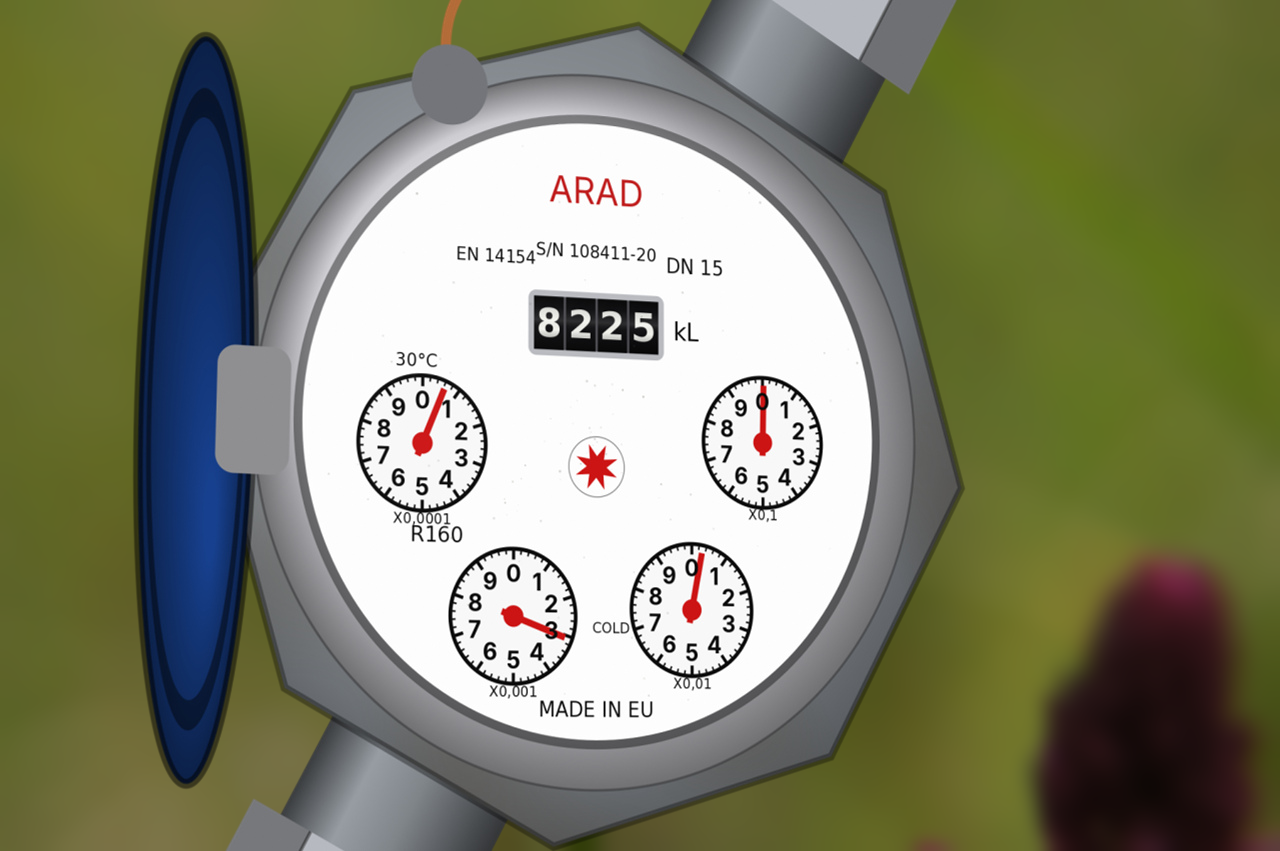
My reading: 8225.0030,kL
